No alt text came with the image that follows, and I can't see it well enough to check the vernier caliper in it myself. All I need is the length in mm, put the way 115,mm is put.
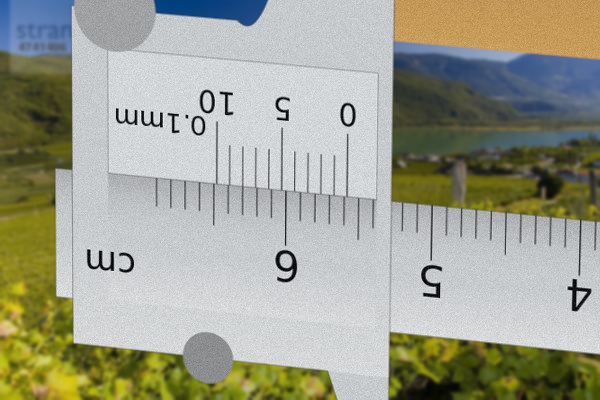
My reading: 55.8,mm
